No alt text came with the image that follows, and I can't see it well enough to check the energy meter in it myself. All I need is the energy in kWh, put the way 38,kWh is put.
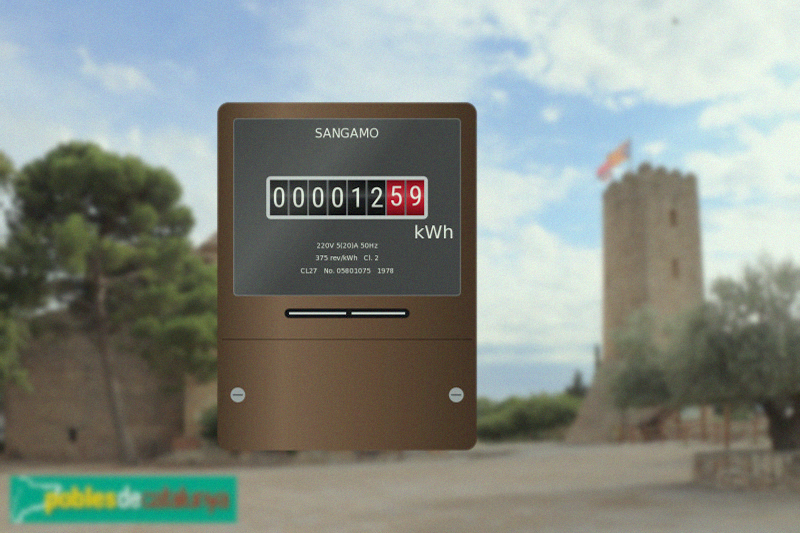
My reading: 12.59,kWh
